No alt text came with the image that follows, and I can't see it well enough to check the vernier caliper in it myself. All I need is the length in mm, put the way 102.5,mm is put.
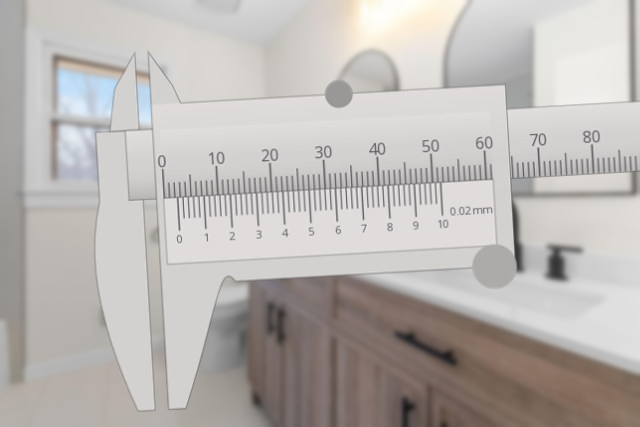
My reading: 2.5,mm
